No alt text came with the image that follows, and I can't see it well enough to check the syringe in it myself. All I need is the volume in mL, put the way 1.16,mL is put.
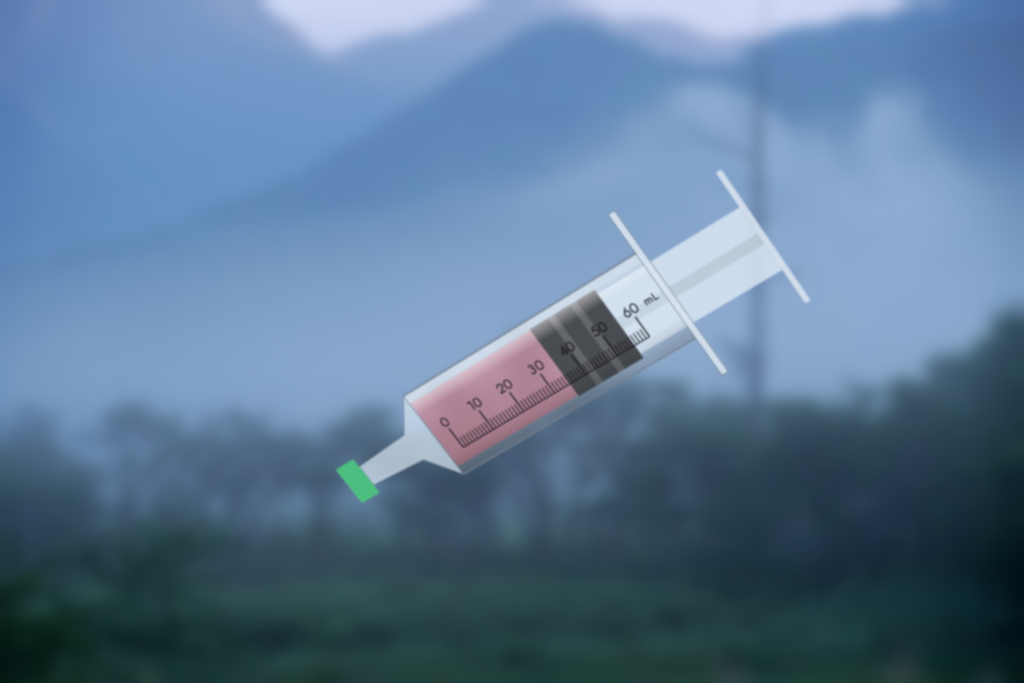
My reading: 35,mL
